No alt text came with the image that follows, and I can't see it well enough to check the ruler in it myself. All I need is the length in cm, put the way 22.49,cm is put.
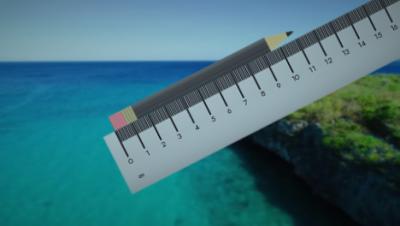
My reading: 11,cm
